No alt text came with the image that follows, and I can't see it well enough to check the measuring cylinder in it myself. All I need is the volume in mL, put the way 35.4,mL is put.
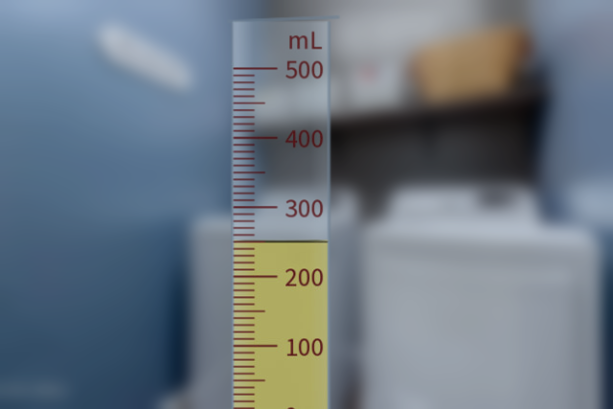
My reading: 250,mL
